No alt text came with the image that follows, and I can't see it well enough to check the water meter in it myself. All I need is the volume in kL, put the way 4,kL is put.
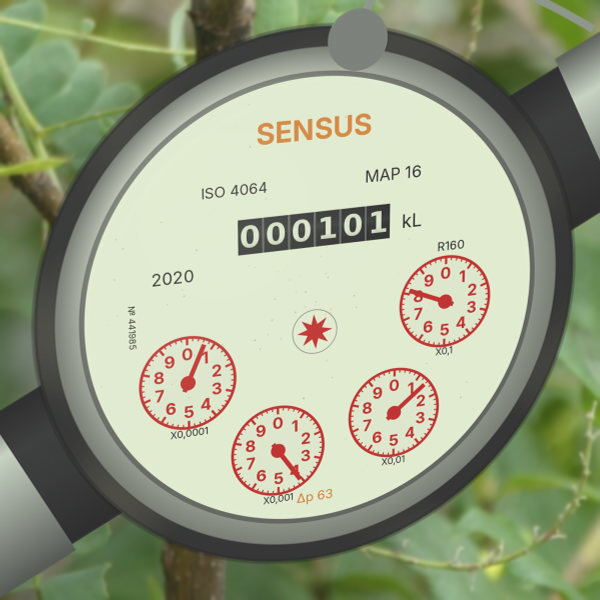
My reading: 101.8140,kL
